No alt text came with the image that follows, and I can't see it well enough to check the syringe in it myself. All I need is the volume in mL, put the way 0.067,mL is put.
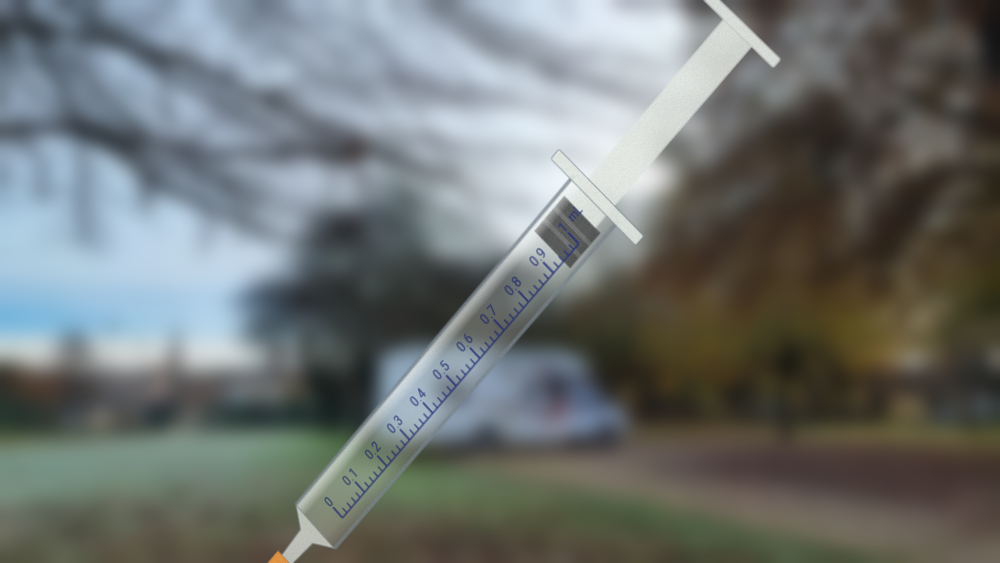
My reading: 0.94,mL
